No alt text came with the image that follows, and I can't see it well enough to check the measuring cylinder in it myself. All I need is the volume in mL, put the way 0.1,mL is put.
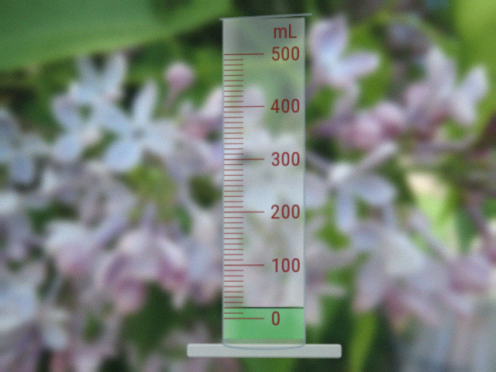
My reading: 20,mL
